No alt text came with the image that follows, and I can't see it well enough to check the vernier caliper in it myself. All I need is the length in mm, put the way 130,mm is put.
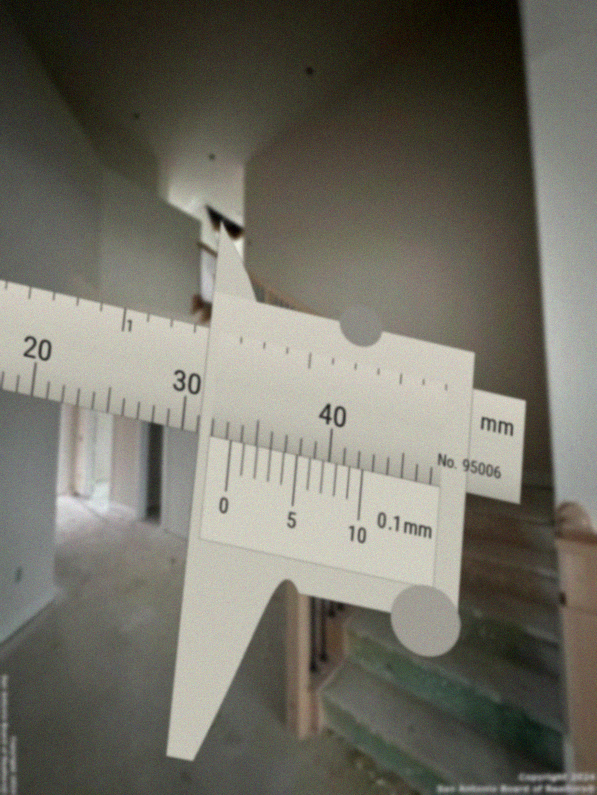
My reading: 33.3,mm
